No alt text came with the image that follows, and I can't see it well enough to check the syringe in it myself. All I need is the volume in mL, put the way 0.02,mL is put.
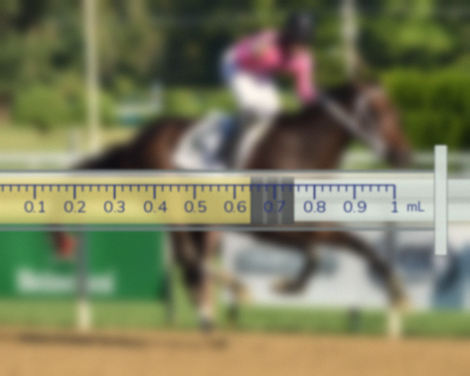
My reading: 0.64,mL
